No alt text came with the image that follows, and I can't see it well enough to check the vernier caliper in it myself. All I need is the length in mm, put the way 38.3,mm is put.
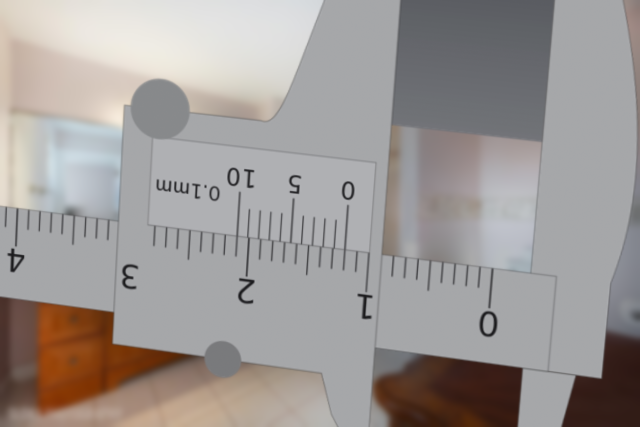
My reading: 12.0,mm
